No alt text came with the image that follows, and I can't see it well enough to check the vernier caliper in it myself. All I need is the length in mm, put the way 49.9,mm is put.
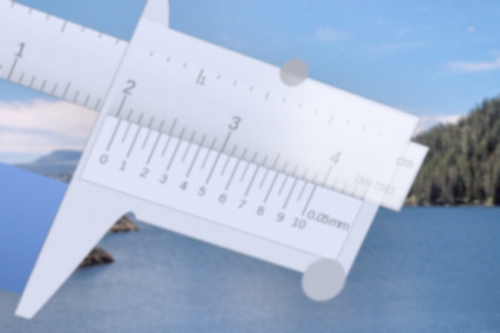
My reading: 20.4,mm
